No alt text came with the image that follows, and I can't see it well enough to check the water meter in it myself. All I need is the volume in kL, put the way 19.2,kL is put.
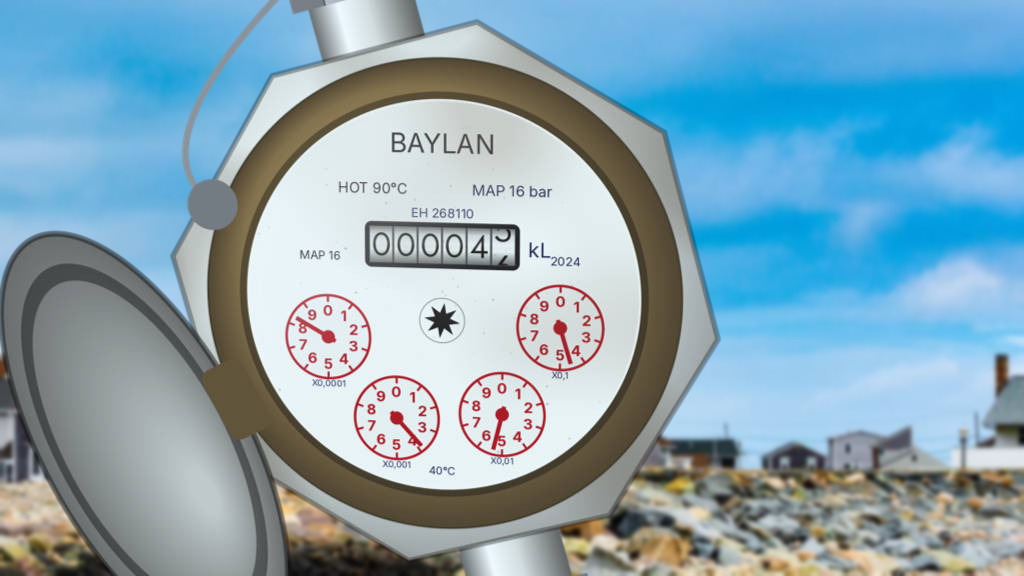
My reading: 45.4538,kL
